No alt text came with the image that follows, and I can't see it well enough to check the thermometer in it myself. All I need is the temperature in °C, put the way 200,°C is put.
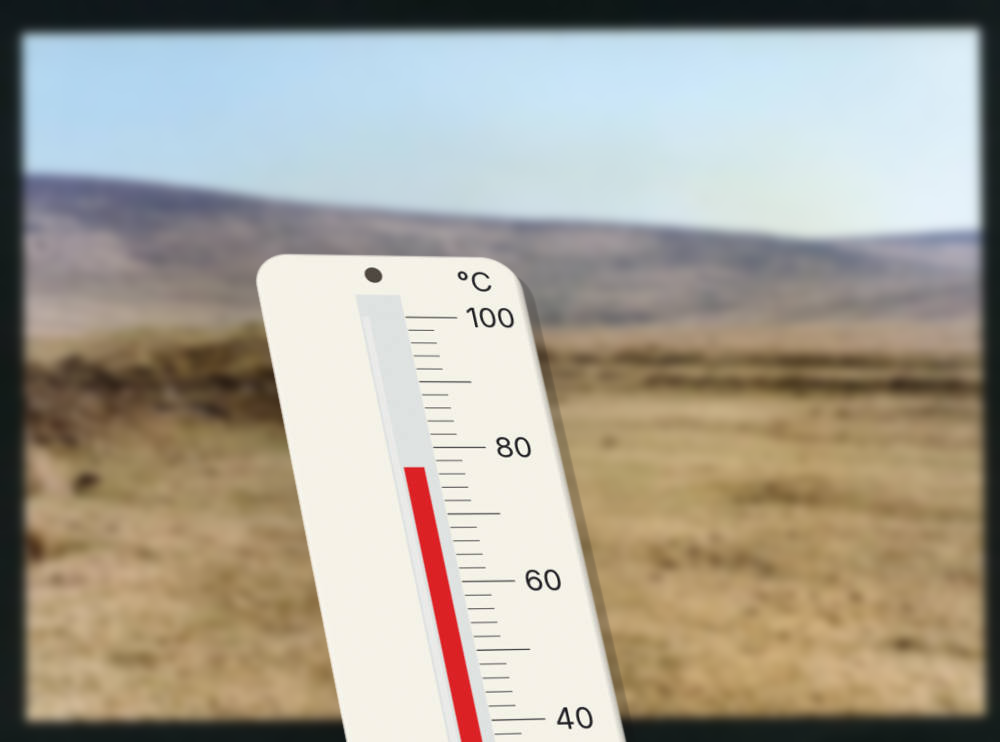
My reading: 77,°C
